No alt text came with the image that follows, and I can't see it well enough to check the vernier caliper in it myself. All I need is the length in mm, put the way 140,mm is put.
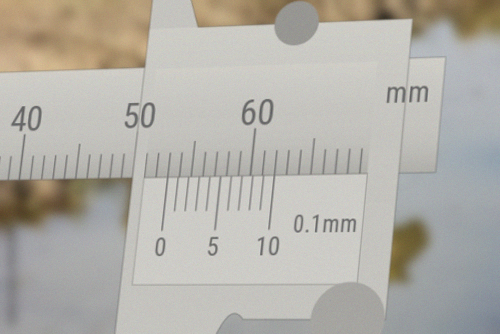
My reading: 53.0,mm
